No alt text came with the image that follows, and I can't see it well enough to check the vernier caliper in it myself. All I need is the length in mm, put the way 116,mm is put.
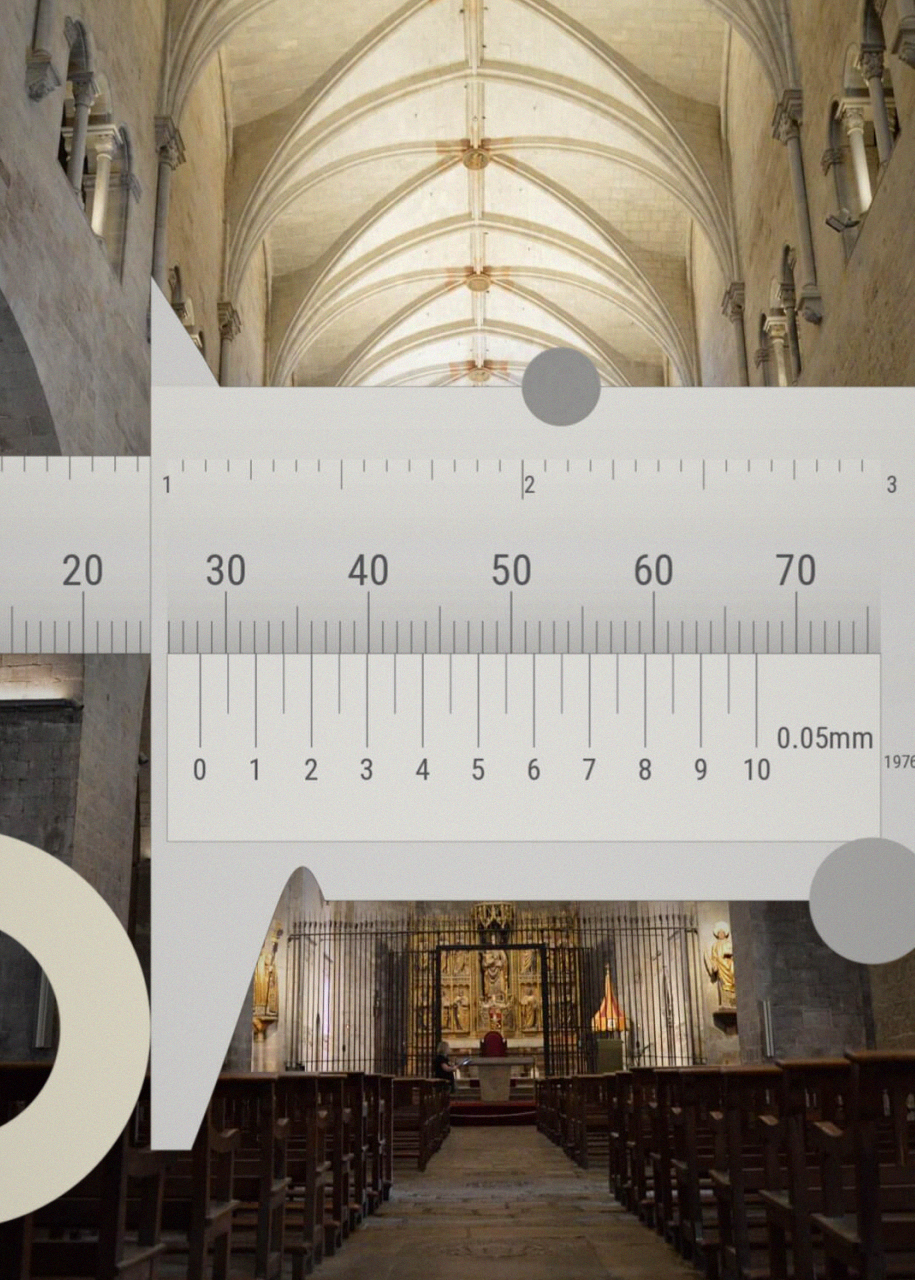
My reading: 28.2,mm
